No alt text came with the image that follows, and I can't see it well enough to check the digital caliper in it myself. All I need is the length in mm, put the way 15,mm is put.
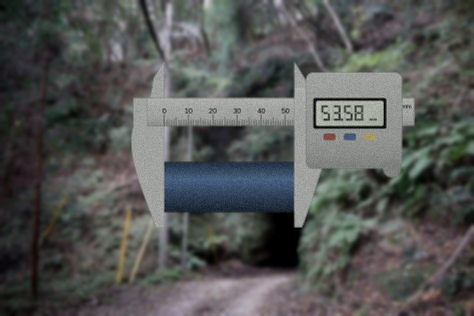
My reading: 53.58,mm
